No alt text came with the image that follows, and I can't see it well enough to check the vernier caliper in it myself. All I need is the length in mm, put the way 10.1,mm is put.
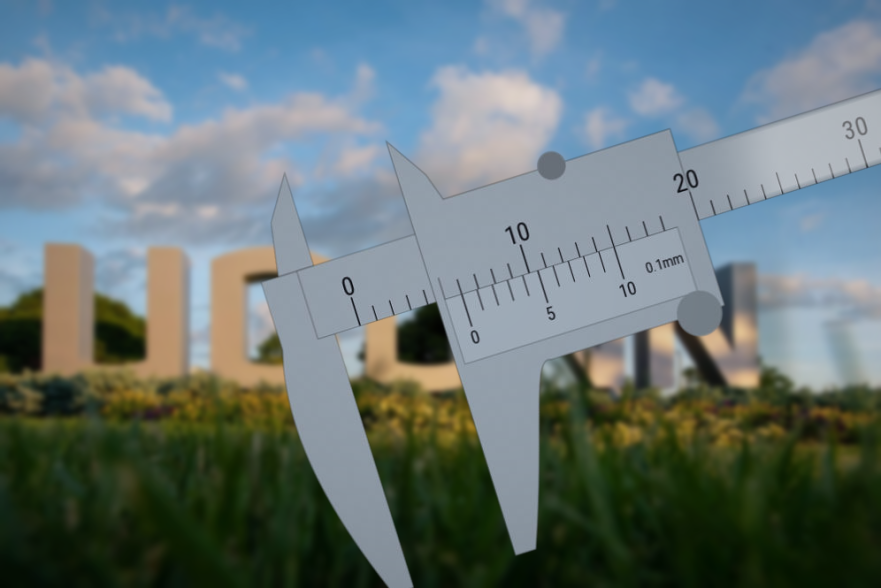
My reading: 6.0,mm
